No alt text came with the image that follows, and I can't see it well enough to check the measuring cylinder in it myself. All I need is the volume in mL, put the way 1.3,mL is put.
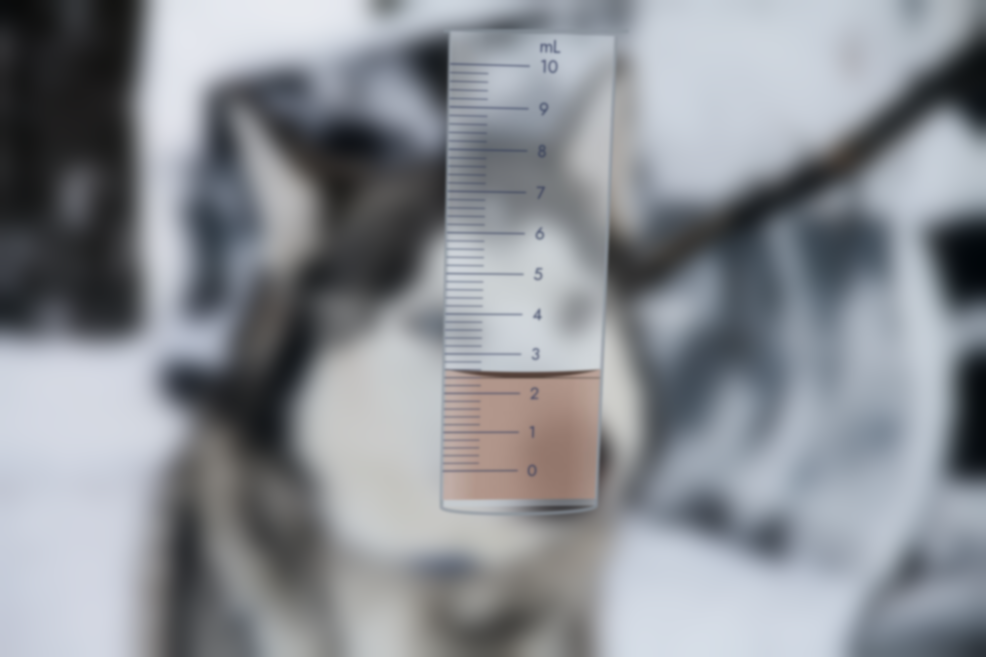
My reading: 2.4,mL
